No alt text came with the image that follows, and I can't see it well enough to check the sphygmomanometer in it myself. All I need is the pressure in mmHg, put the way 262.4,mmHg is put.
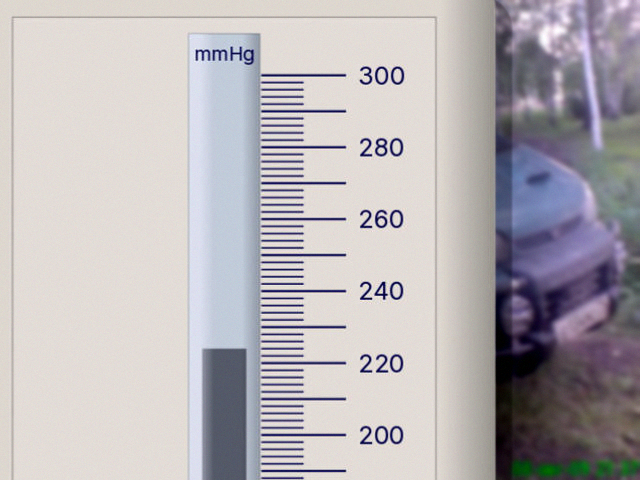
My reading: 224,mmHg
